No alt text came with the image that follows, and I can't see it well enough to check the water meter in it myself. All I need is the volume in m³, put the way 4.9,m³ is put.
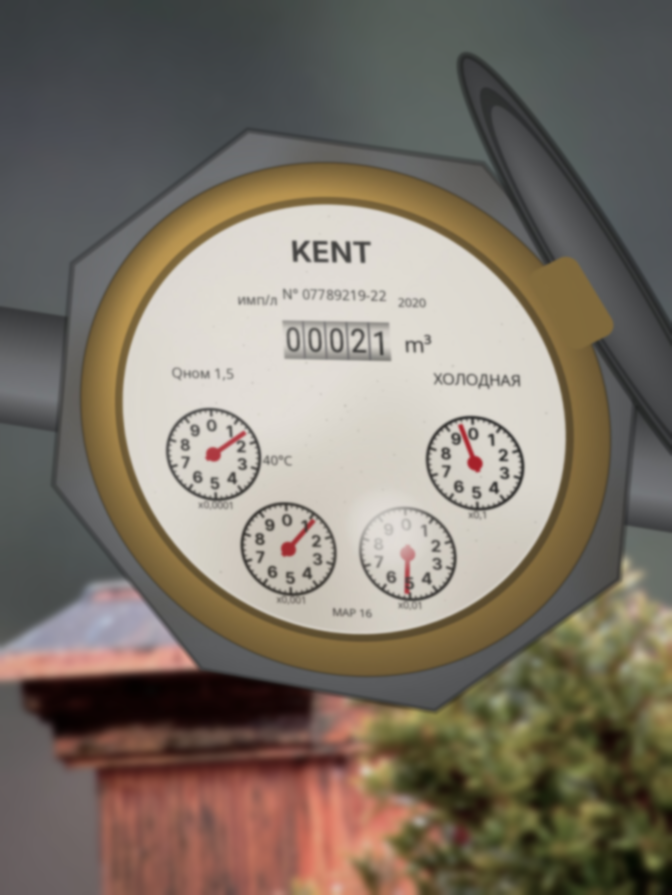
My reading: 20.9511,m³
